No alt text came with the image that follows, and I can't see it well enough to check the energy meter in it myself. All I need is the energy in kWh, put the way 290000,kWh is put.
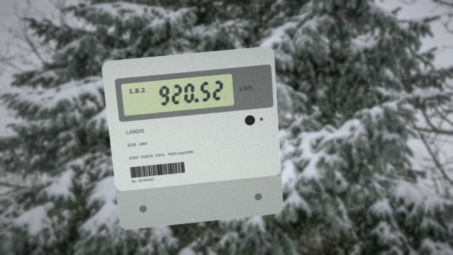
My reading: 920.52,kWh
